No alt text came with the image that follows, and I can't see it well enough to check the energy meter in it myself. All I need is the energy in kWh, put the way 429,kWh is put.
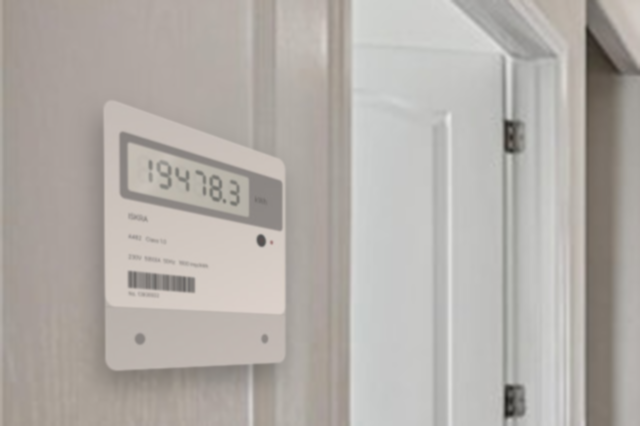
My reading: 19478.3,kWh
